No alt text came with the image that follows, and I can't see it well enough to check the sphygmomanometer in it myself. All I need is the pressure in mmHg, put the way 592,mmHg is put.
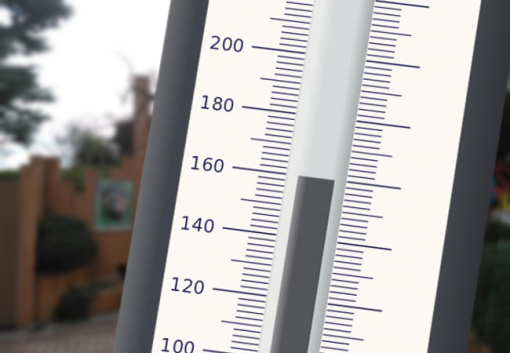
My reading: 160,mmHg
